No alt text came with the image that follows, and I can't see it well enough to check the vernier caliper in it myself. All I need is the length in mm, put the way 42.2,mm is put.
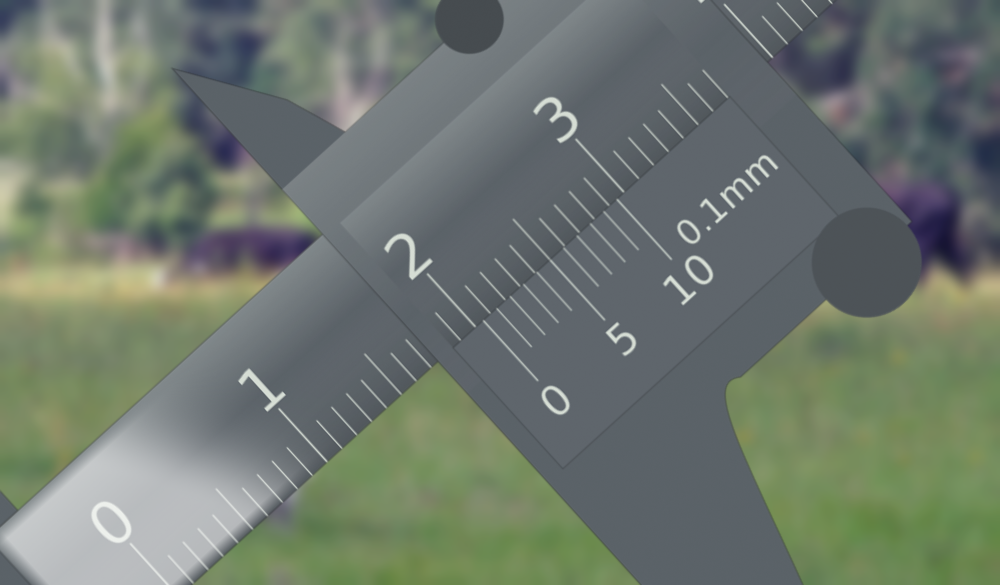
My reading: 20.5,mm
